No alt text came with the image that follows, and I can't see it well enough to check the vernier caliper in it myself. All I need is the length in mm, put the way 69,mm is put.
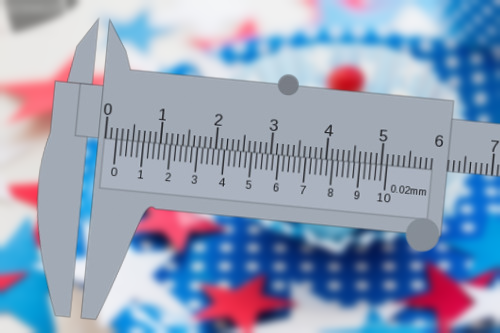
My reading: 2.0,mm
